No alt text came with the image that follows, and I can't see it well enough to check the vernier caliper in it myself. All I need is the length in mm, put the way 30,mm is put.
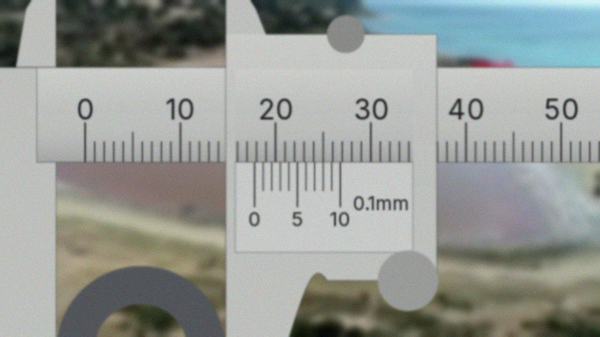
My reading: 17.8,mm
